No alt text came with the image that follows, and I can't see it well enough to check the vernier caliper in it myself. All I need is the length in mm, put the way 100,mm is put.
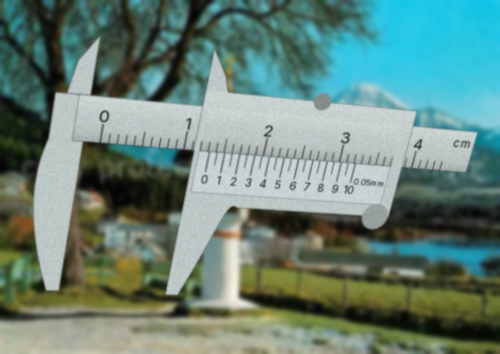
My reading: 13.2,mm
